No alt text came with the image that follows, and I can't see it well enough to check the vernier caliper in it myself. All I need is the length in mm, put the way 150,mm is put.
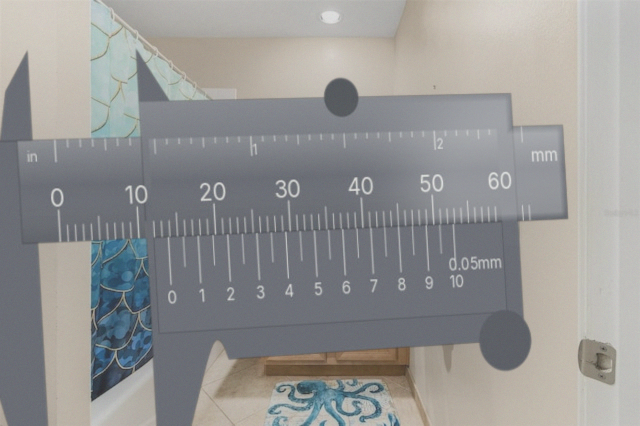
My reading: 13.8,mm
